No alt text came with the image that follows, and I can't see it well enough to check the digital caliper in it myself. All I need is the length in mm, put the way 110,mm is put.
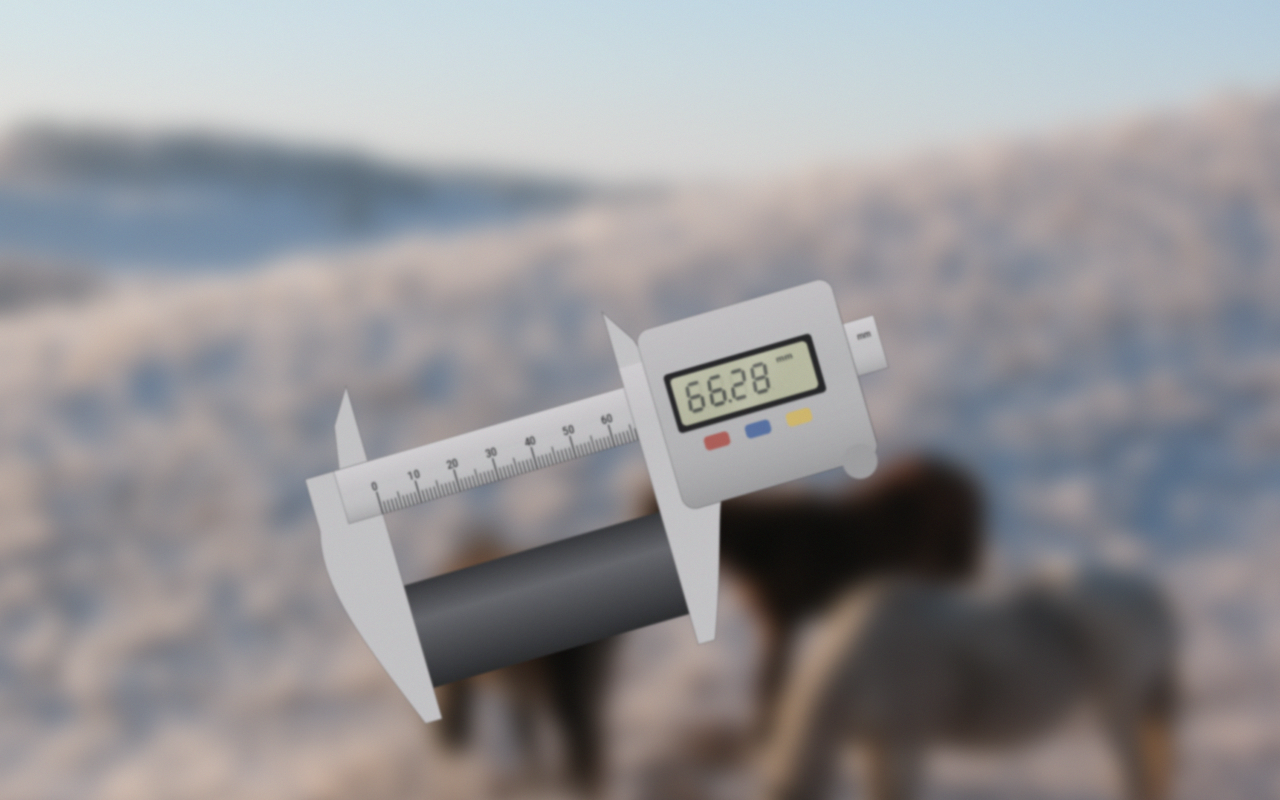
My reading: 66.28,mm
